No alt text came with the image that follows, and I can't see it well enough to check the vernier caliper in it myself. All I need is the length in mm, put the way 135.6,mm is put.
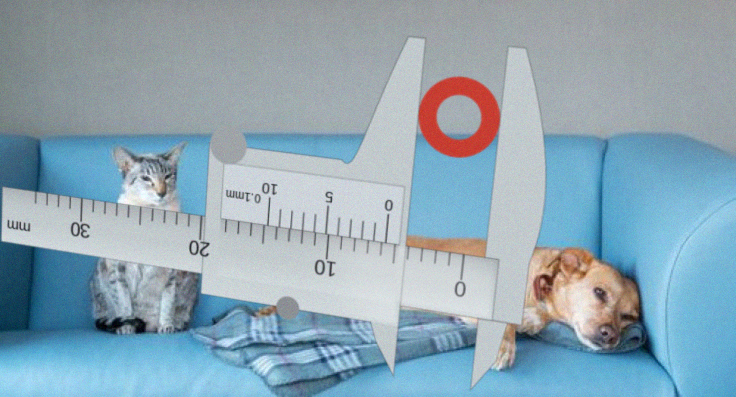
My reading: 5.7,mm
